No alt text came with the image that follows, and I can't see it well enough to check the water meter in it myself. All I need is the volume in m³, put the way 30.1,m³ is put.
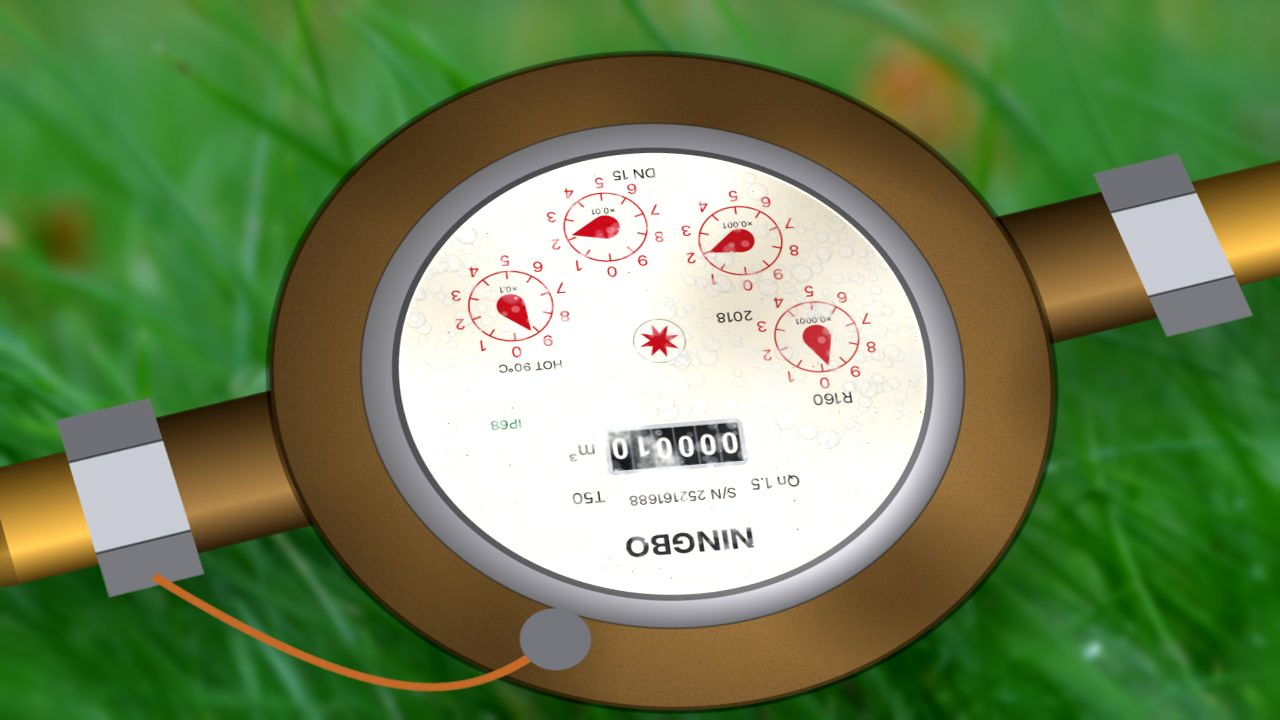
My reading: 9.9219,m³
